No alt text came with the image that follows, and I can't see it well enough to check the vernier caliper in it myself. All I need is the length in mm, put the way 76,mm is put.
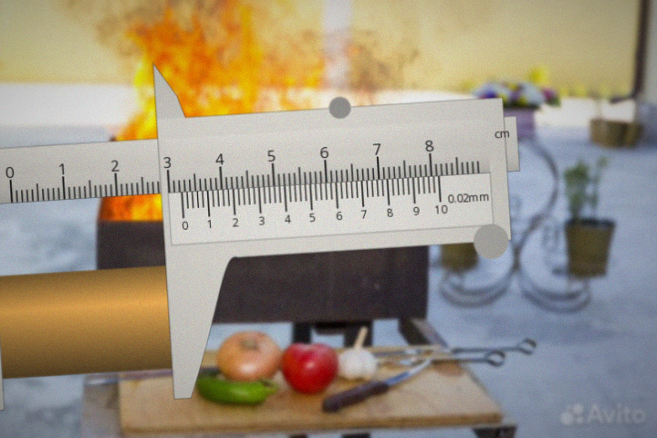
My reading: 32.4,mm
